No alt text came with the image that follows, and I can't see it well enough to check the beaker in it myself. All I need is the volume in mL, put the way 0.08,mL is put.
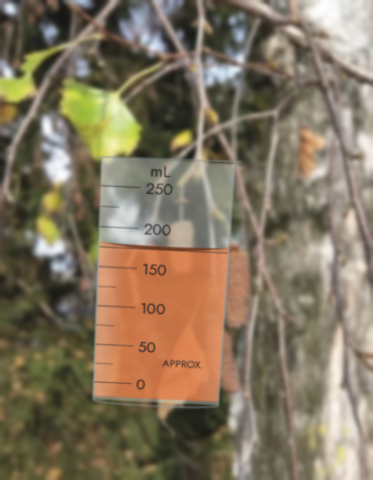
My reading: 175,mL
